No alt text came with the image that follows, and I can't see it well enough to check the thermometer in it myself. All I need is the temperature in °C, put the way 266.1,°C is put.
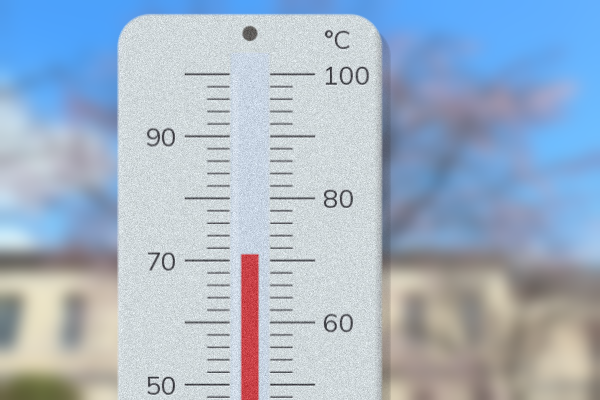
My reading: 71,°C
